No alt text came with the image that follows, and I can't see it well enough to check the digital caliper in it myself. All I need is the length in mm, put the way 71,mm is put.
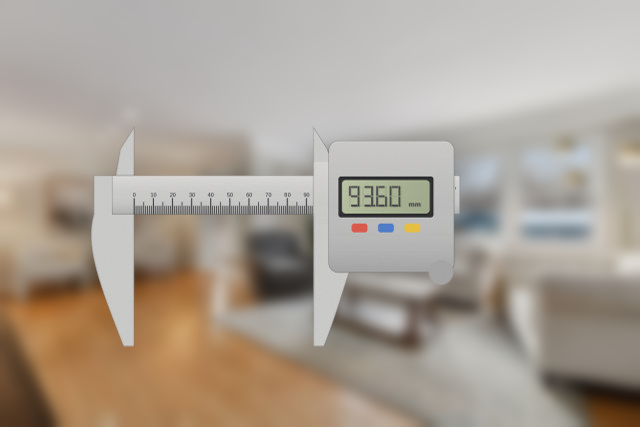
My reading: 93.60,mm
